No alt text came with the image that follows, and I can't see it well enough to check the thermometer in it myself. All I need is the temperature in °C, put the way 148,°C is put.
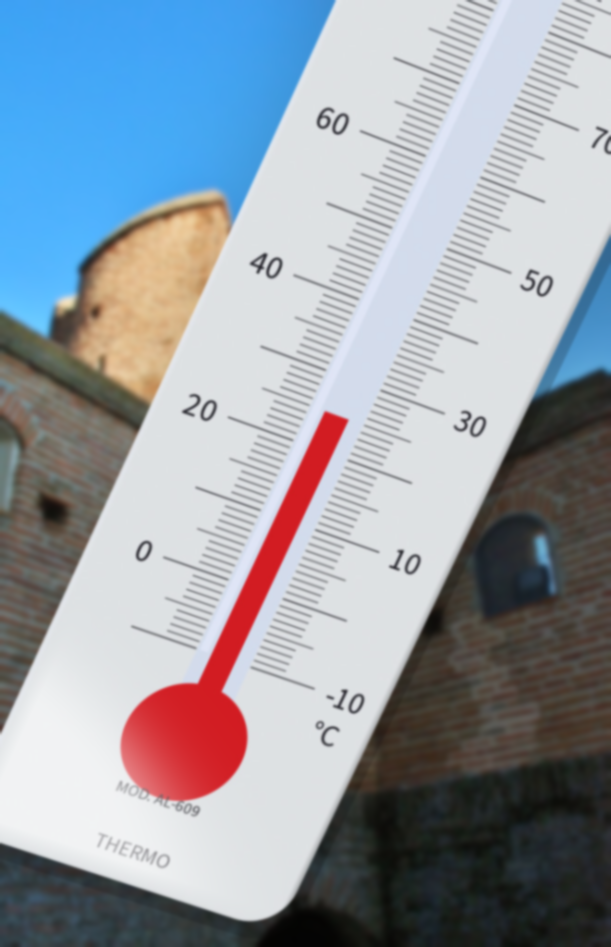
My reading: 25,°C
